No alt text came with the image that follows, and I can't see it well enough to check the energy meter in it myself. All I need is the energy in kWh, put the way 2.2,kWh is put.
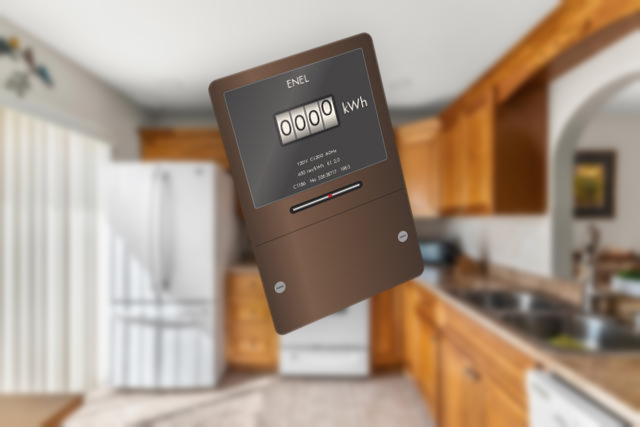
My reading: 0,kWh
